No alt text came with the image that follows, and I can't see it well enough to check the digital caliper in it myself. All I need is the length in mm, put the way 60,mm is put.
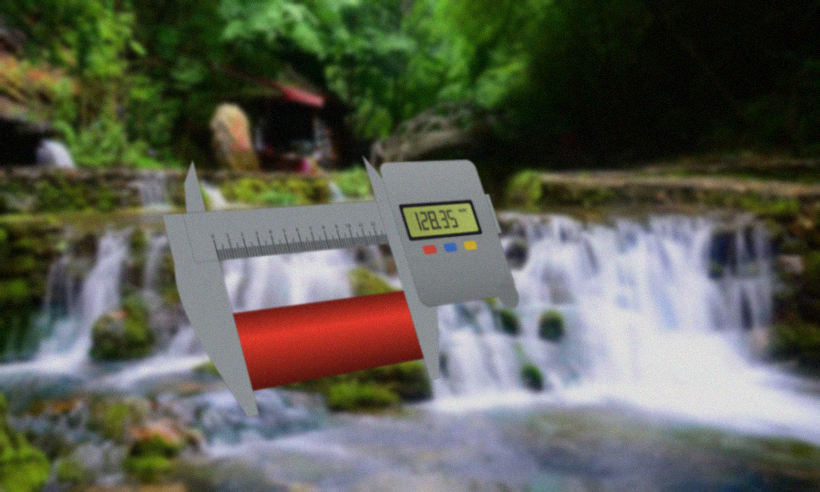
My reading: 128.35,mm
